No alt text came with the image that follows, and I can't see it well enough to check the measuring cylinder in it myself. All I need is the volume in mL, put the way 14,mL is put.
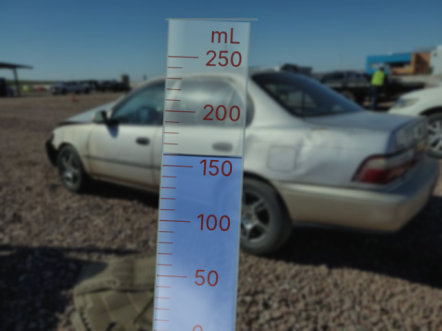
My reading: 160,mL
